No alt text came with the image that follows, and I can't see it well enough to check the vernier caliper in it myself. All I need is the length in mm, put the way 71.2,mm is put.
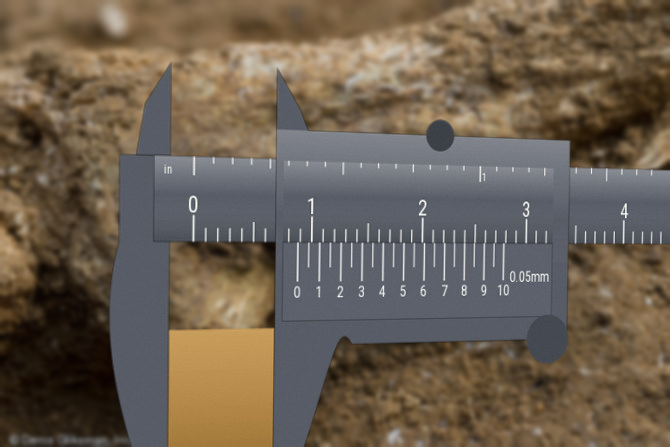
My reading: 8.8,mm
